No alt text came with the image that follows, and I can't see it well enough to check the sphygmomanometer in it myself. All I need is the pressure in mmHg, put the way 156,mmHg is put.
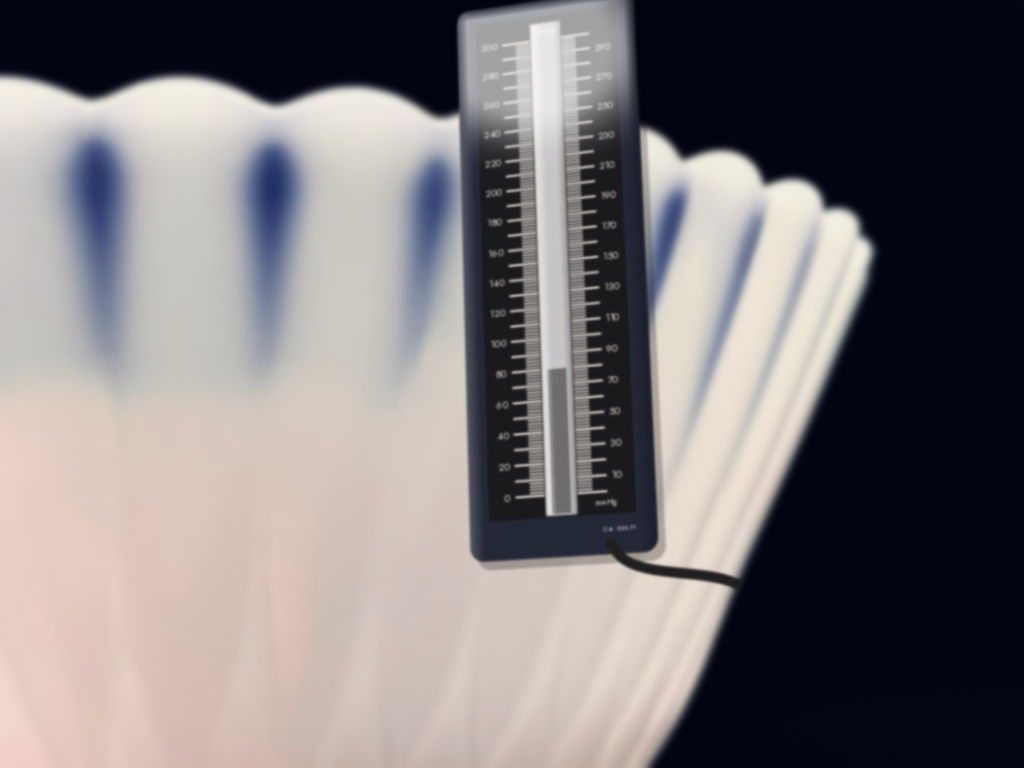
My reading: 80,mmHg
